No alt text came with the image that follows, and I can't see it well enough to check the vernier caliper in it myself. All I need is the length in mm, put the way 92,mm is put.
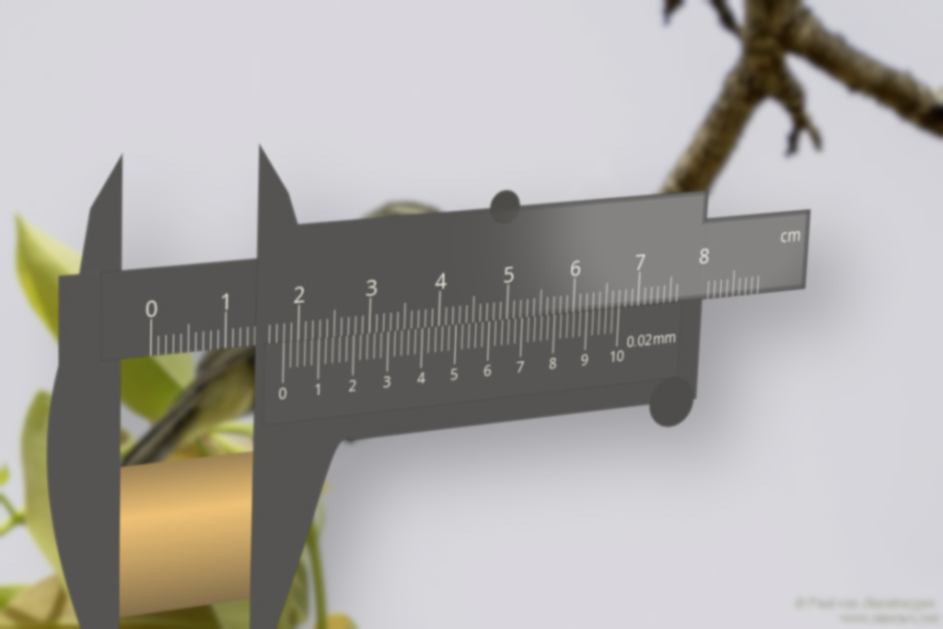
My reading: 18.0,mm
